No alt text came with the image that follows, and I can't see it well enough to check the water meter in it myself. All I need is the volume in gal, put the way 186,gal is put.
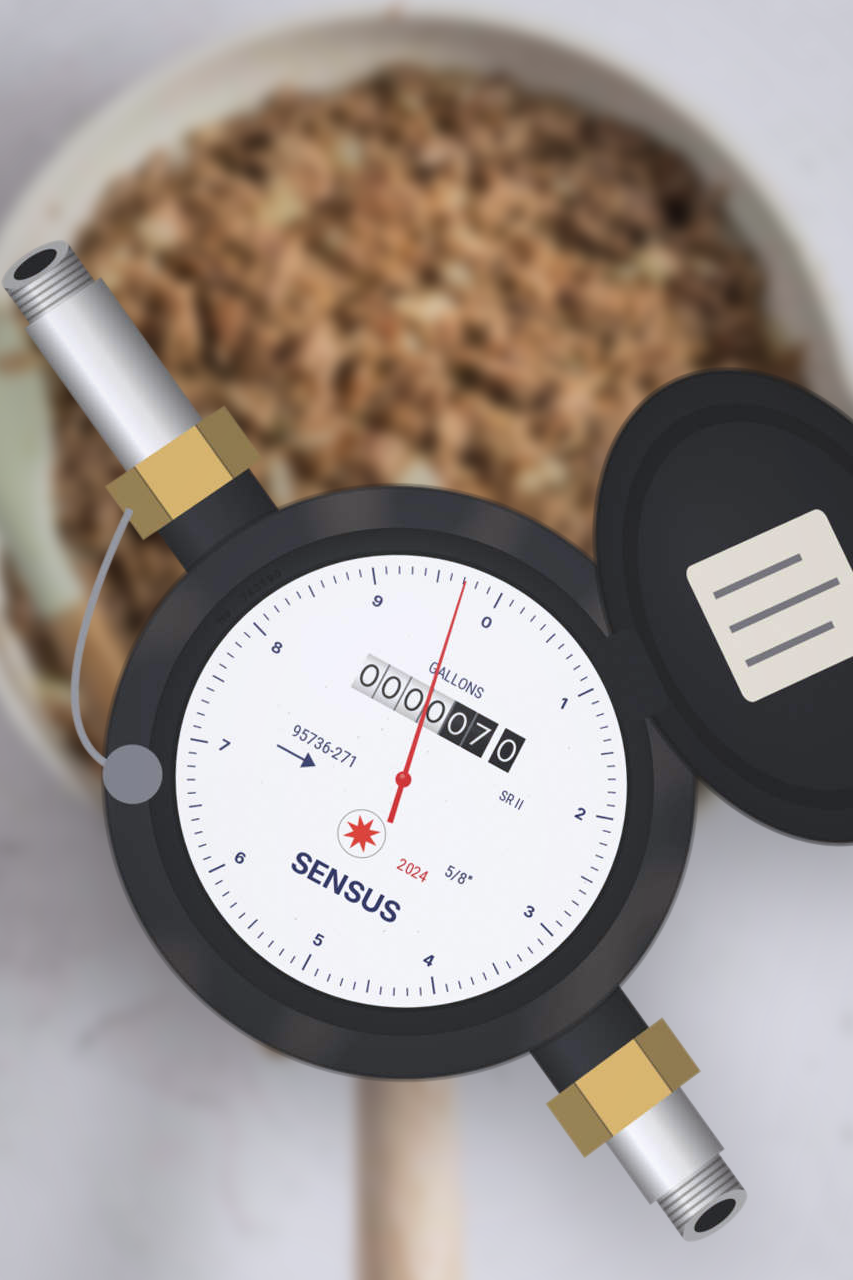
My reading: 69.7,gal
